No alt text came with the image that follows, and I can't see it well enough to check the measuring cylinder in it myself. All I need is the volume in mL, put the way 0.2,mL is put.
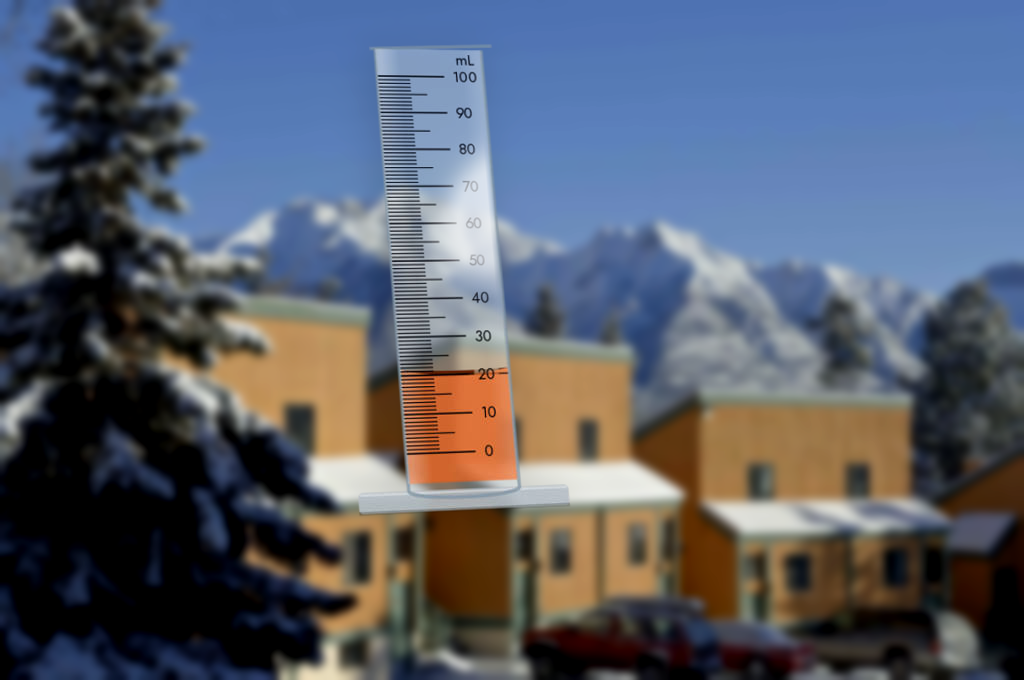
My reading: 20,mL
